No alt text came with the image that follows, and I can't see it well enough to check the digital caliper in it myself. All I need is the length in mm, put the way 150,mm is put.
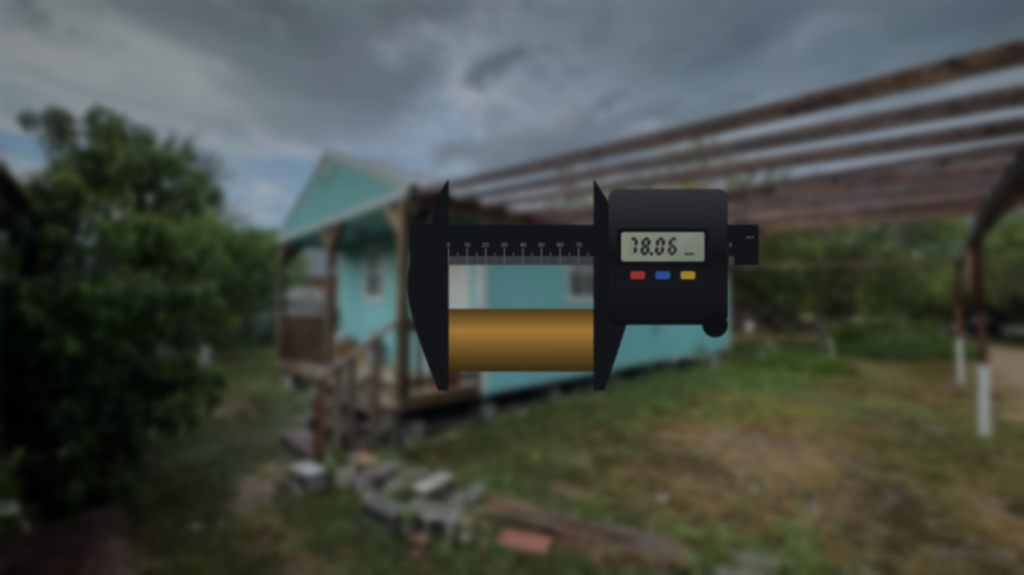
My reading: 78.06,mm
